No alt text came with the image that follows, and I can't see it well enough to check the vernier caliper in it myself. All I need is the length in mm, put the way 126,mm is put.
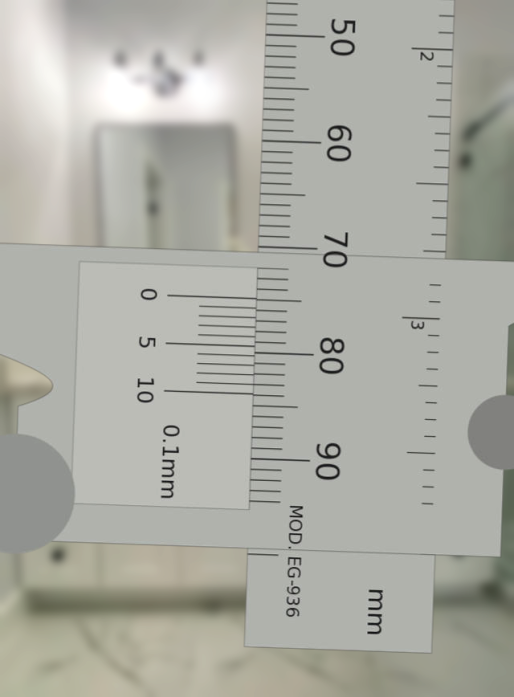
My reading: 74.9,mm
